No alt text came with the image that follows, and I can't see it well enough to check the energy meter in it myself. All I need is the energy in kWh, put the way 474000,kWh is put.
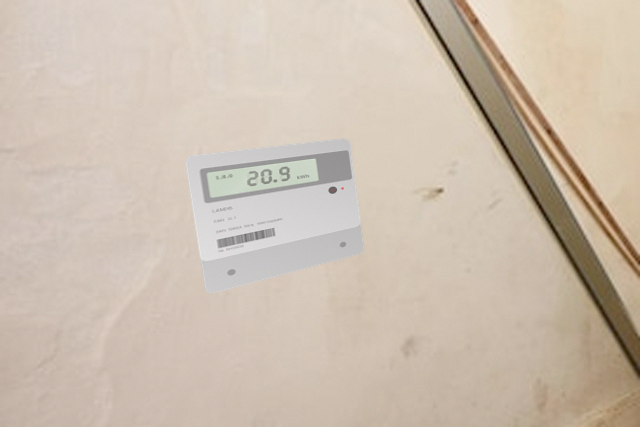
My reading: 20.9,kWh
